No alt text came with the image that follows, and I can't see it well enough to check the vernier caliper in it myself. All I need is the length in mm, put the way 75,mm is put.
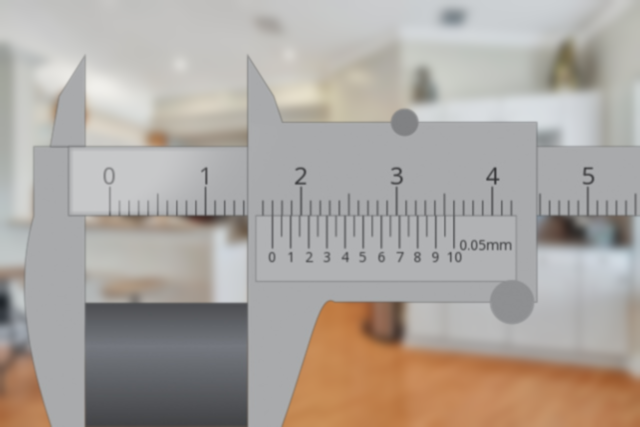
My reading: 17.0,mm
